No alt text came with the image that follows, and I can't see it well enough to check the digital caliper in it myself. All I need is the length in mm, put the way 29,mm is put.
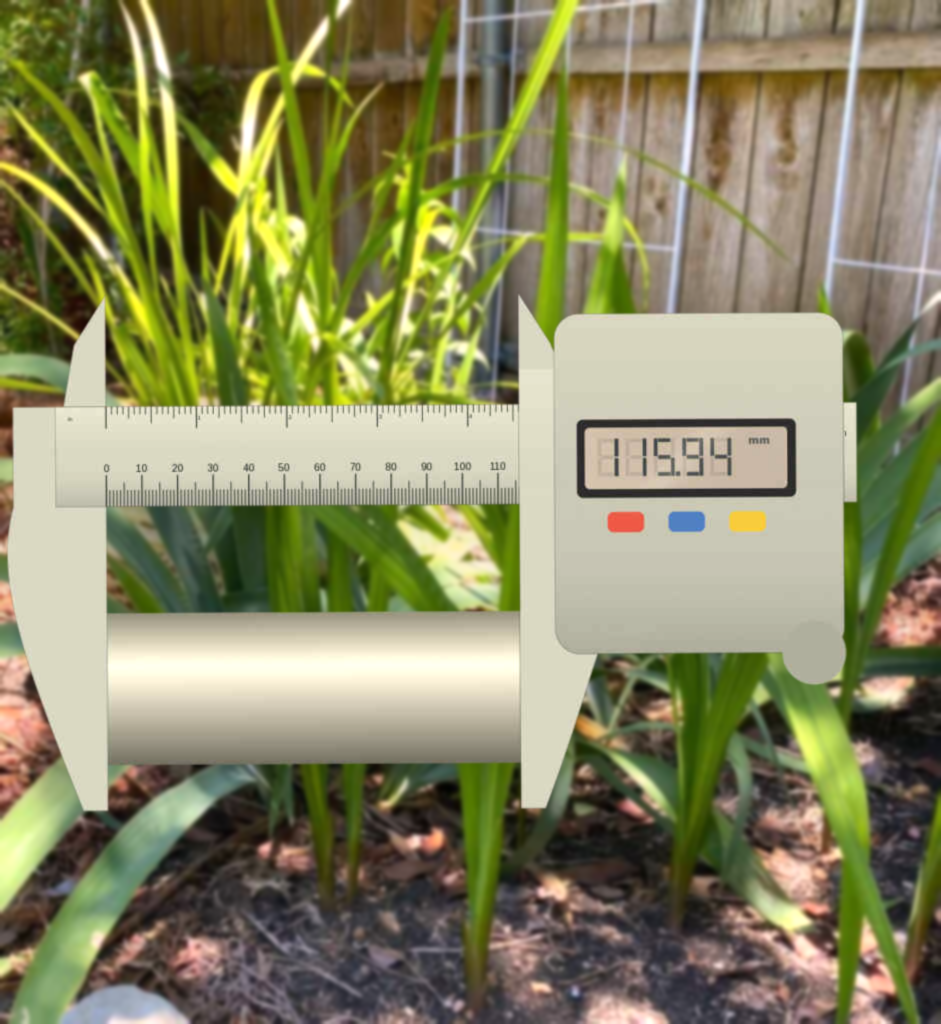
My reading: 115.94,mm
